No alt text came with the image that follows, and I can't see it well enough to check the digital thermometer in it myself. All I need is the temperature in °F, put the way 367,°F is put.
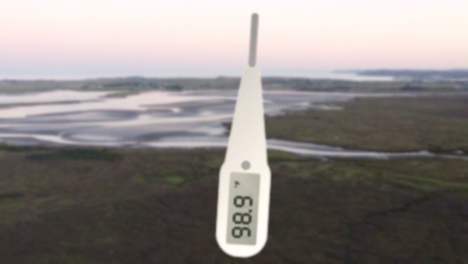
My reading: 98.9,°F
